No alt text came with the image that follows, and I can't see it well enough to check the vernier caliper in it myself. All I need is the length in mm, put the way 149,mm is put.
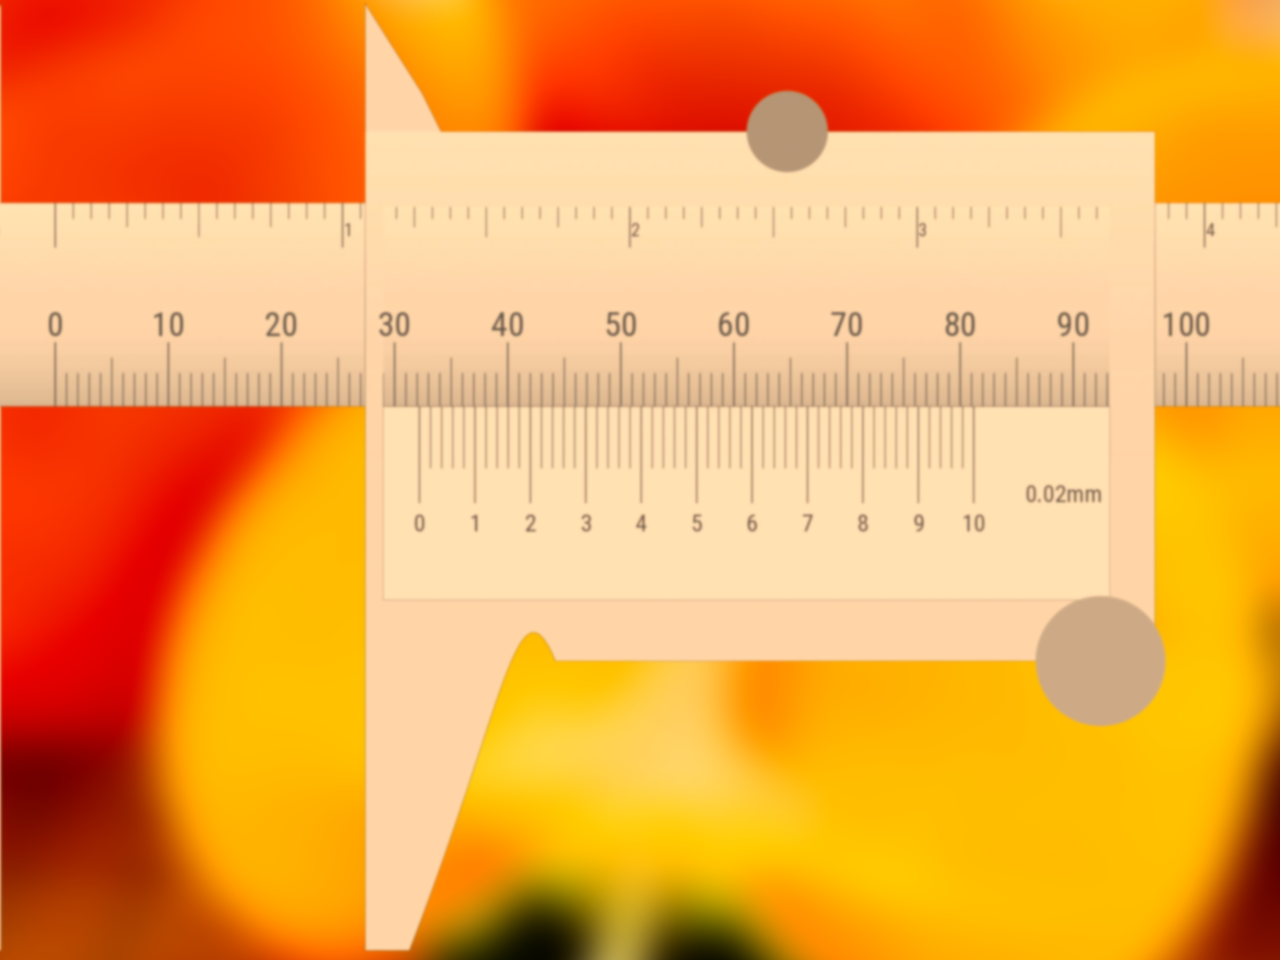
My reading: 32.2,mm
